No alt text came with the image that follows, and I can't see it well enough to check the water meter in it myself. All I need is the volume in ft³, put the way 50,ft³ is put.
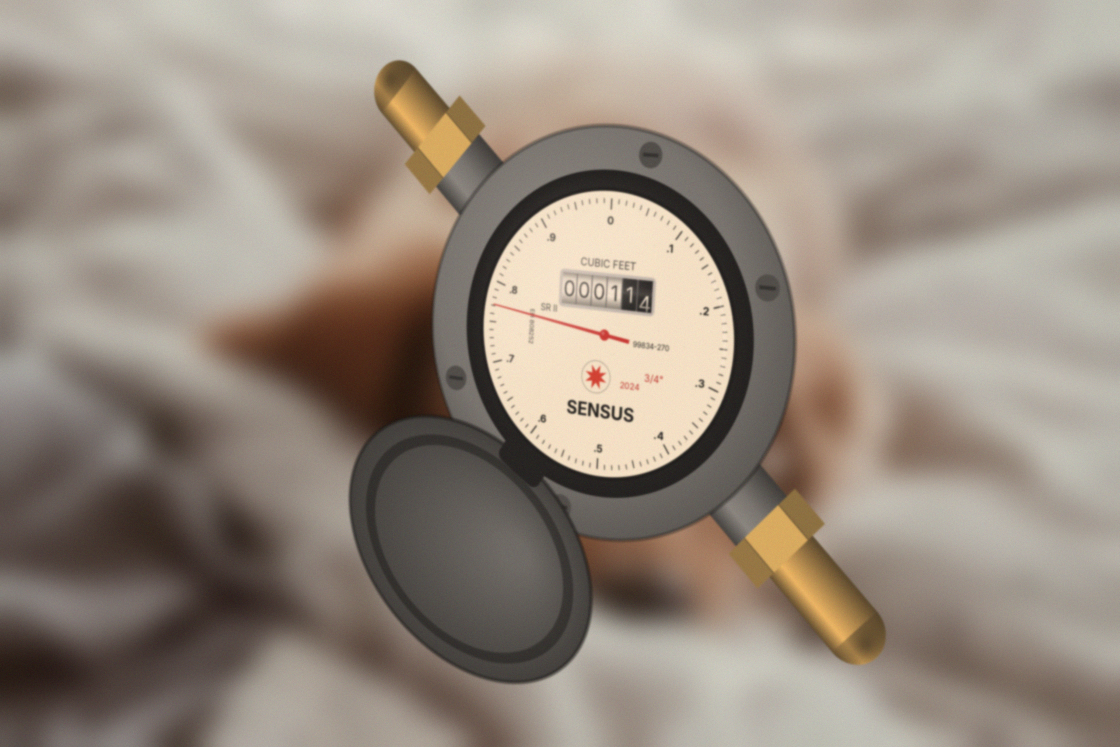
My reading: 113.77,ft³
